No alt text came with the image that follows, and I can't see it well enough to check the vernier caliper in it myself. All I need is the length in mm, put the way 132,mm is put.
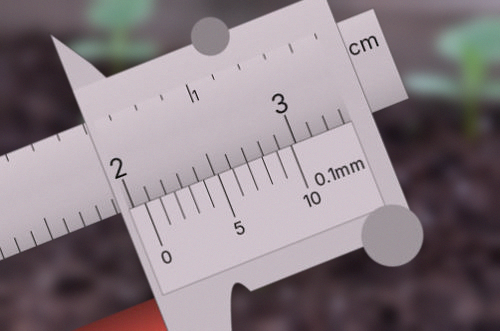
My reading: 20.7,mm
